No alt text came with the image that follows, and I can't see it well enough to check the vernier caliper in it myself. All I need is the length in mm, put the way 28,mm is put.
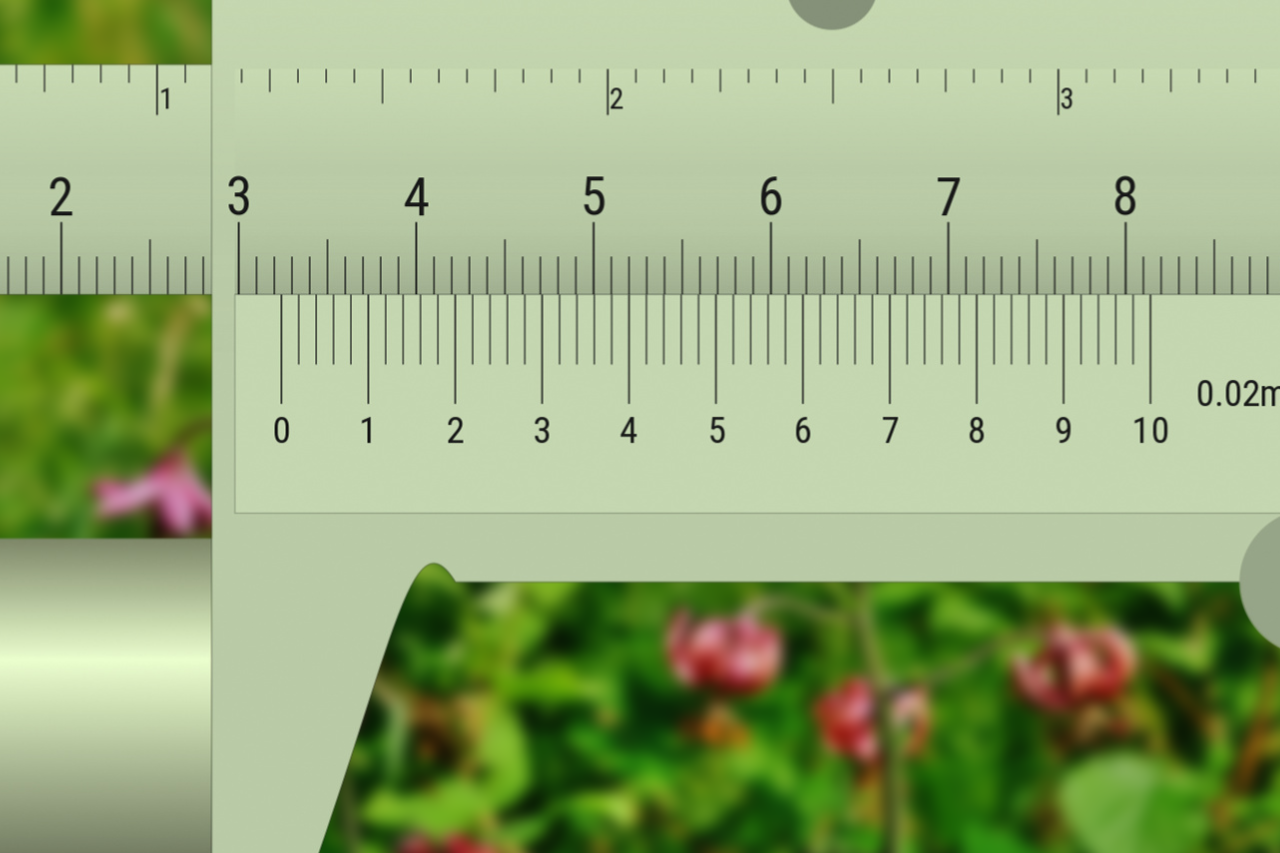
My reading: 32.4,mm
